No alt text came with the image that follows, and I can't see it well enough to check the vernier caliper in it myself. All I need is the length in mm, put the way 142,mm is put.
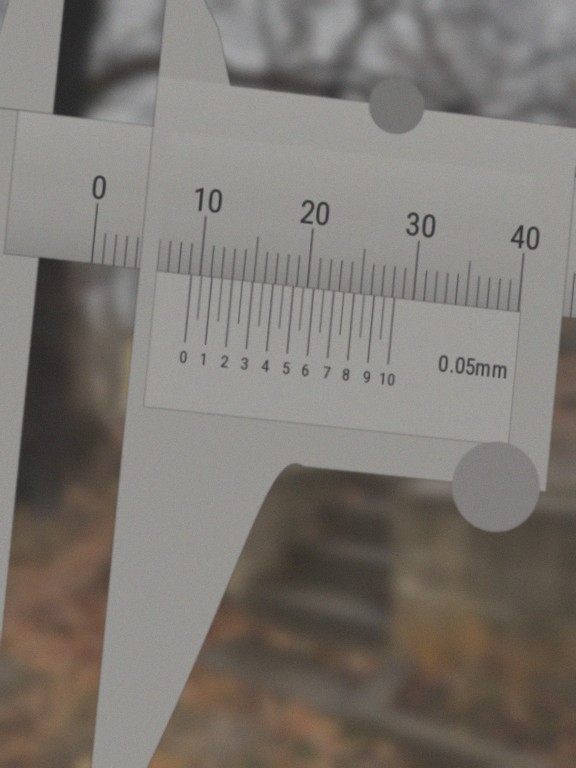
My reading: 9.2,mm
